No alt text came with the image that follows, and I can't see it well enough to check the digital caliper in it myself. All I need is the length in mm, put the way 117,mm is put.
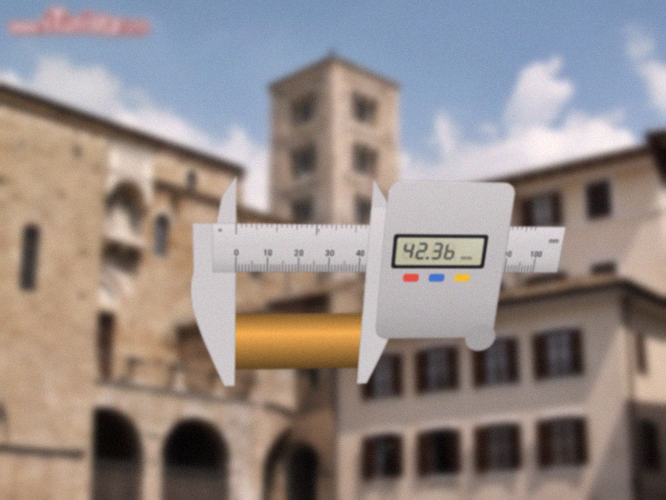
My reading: 42.36,mm
